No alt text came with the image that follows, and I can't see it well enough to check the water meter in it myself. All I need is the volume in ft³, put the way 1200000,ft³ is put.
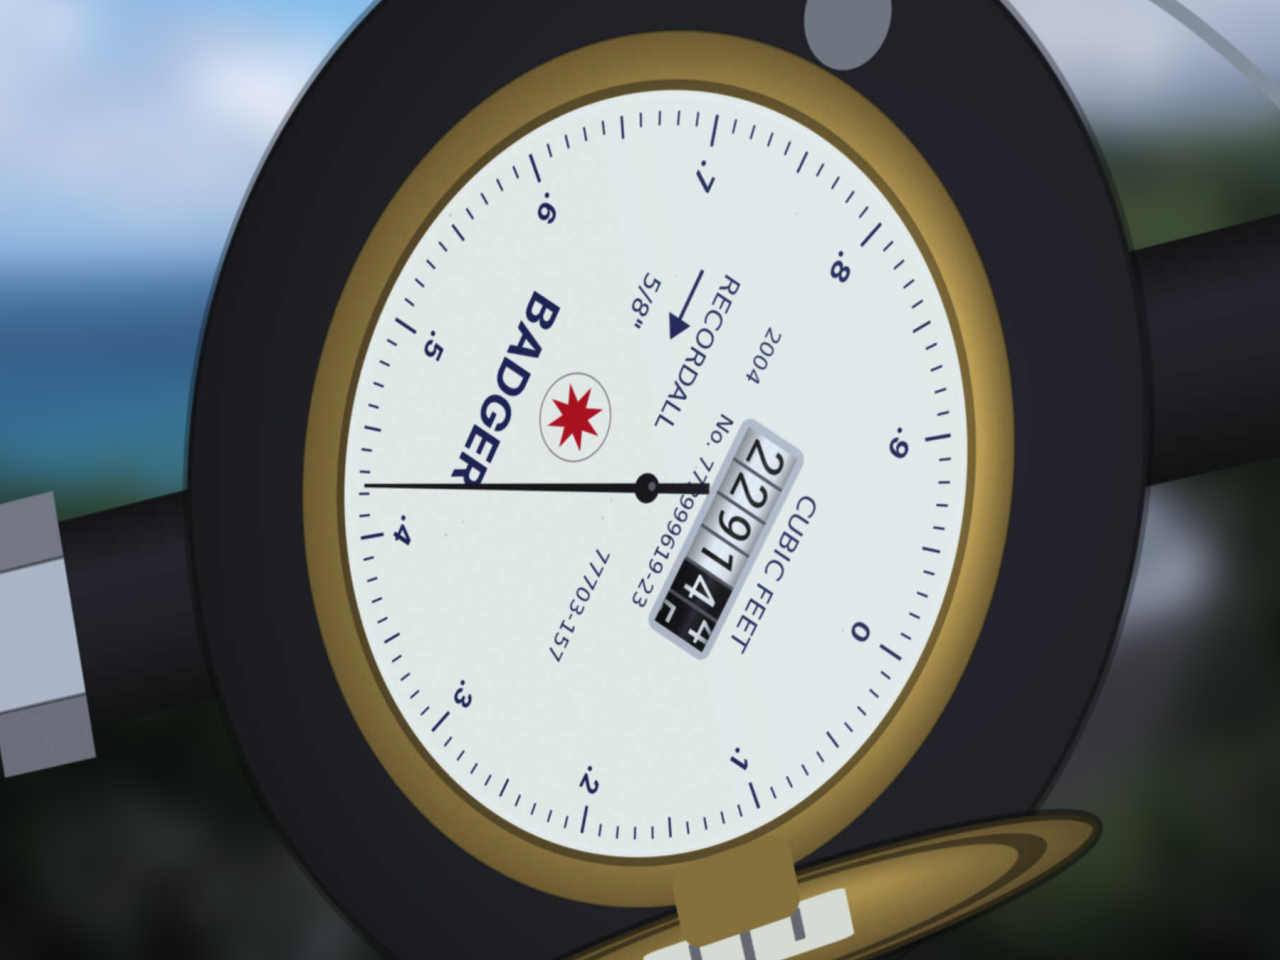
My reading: 229144.42,ft³
